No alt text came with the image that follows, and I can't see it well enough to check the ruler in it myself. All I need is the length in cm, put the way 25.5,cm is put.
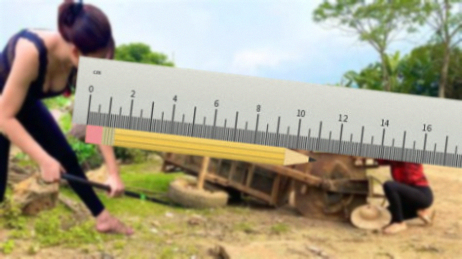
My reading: 11,cm
